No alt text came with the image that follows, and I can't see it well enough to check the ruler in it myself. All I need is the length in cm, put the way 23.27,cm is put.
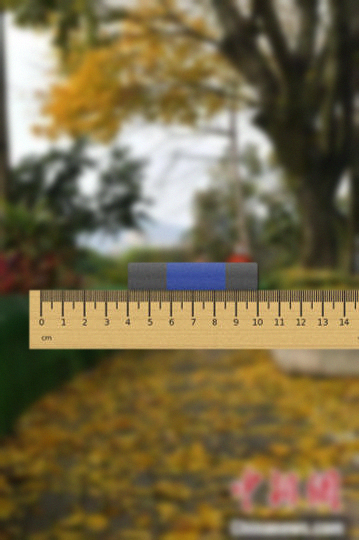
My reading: 6,cm
